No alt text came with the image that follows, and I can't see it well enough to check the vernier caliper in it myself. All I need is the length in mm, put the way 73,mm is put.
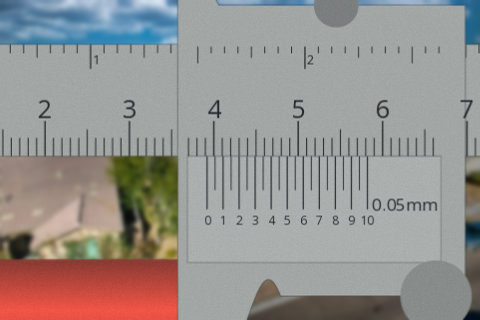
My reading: 39.2,mm
